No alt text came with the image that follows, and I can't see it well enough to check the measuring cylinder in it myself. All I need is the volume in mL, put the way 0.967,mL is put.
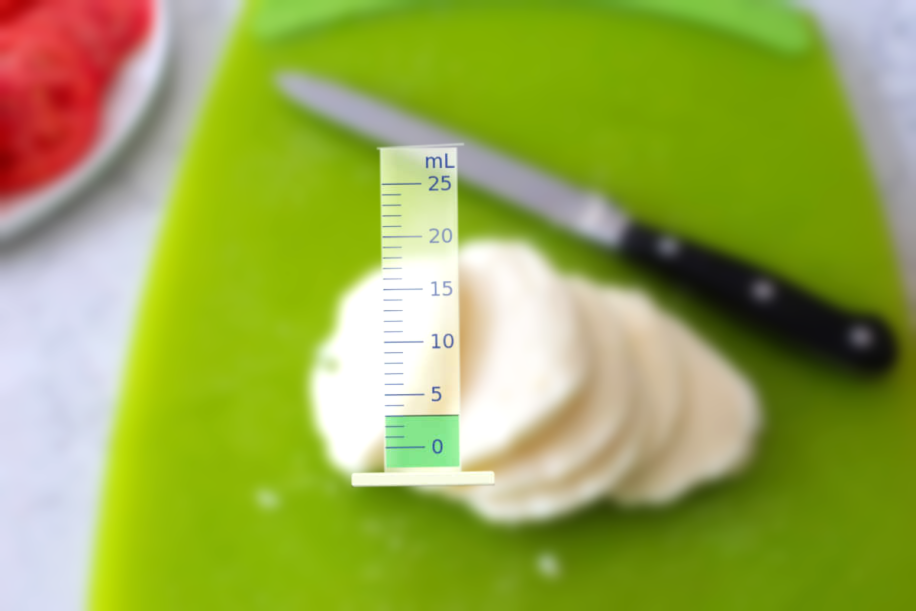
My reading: 3,mL
